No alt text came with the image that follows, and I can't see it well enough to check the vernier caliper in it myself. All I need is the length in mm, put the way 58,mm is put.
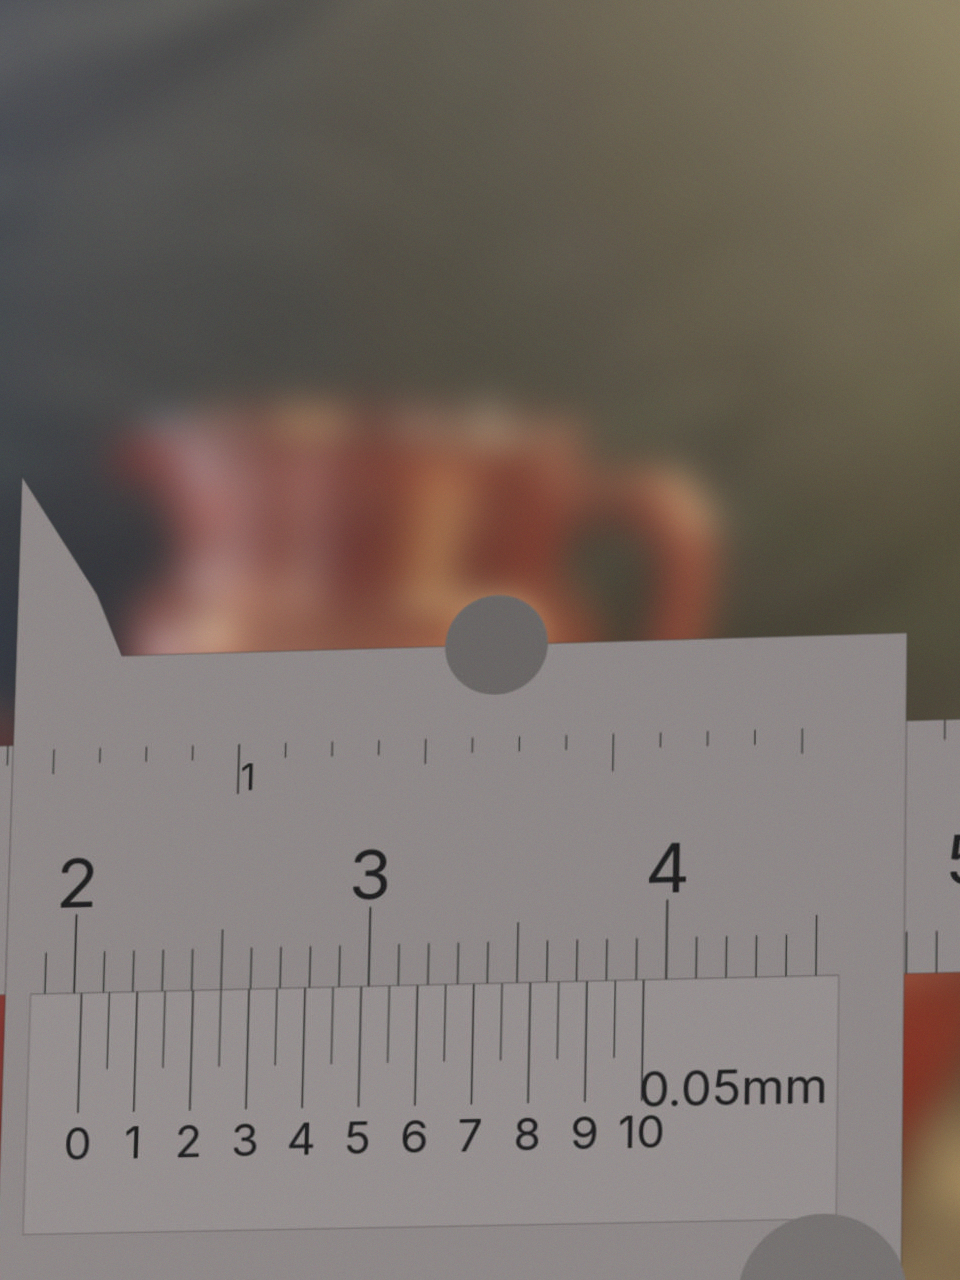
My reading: 20.25,mm
